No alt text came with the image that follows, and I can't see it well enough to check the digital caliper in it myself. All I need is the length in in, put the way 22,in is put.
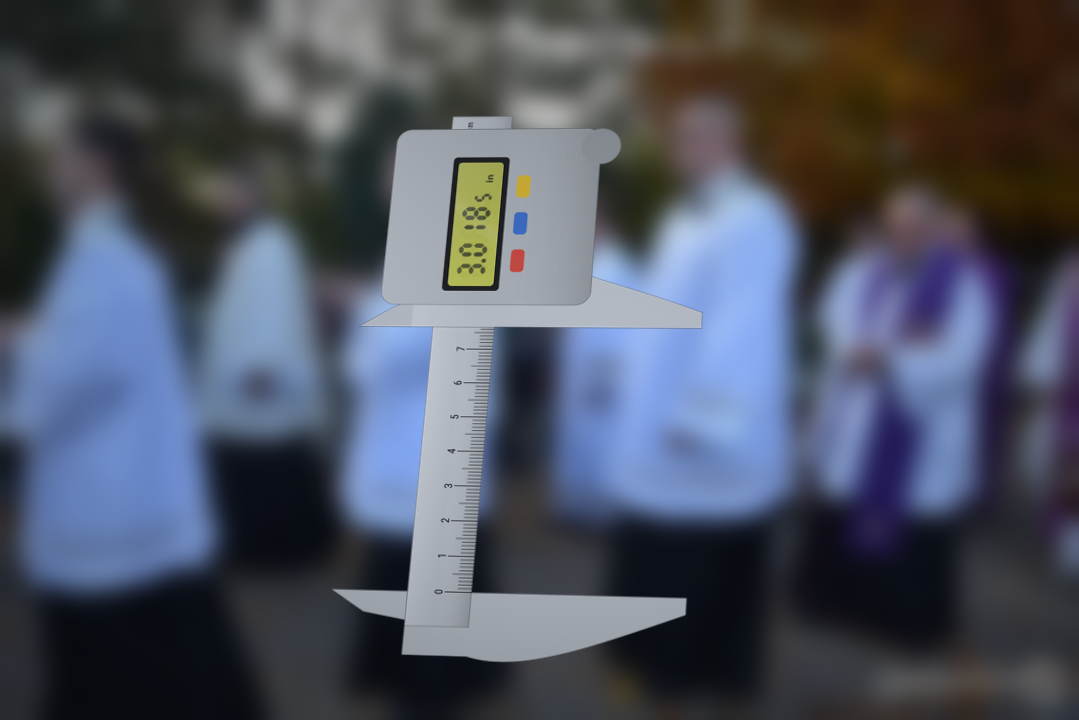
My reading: 3.0185,in
